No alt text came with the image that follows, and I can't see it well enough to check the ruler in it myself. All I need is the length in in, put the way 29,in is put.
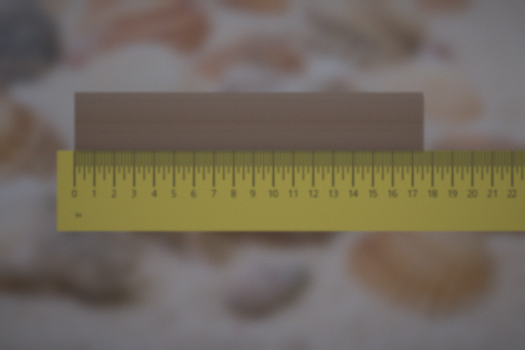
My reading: 17.5,in
